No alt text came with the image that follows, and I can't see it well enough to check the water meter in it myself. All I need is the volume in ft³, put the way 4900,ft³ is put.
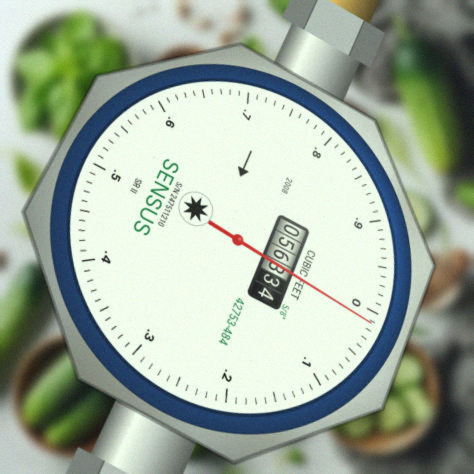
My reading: 56334.01,ft³
